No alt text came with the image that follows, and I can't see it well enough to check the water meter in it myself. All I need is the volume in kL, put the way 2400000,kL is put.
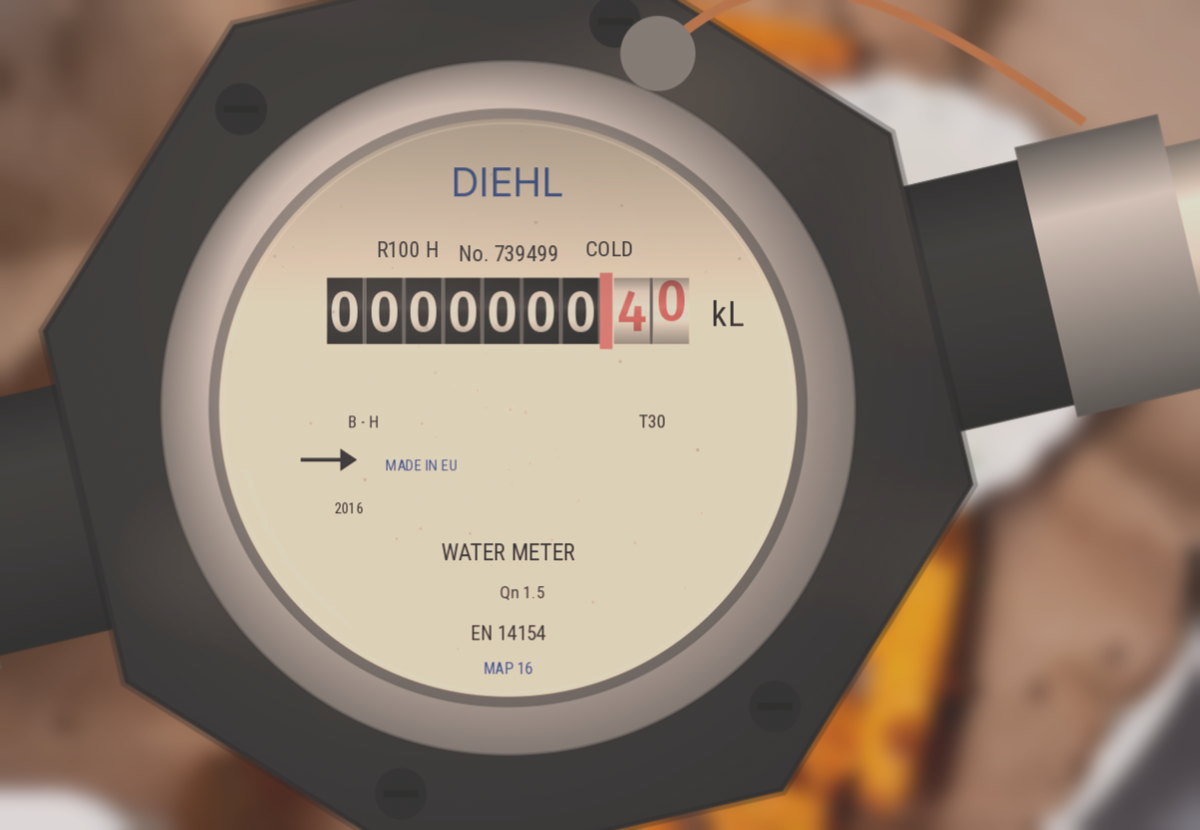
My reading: 0.40,kL
